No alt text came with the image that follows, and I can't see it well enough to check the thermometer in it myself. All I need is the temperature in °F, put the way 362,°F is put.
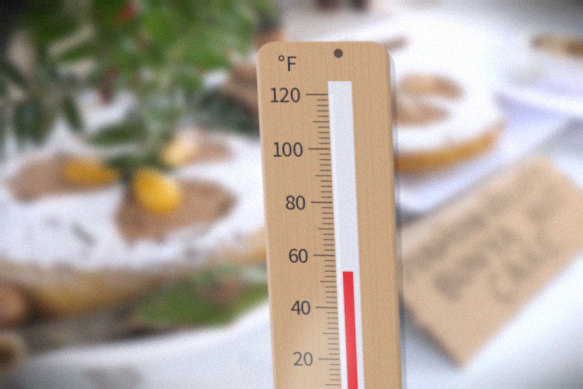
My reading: 54,°F
